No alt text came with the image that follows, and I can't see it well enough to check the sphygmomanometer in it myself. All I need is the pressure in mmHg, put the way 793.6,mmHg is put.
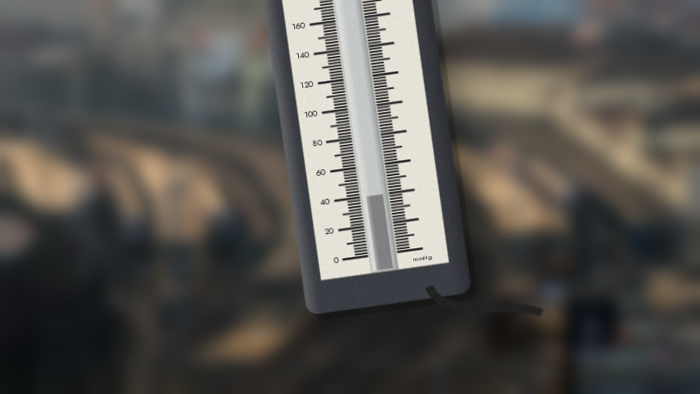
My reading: 40,mmHg
